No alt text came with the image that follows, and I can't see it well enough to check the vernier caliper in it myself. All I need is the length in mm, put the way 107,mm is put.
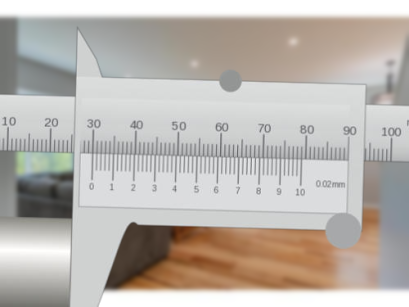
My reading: 30.0,mm
